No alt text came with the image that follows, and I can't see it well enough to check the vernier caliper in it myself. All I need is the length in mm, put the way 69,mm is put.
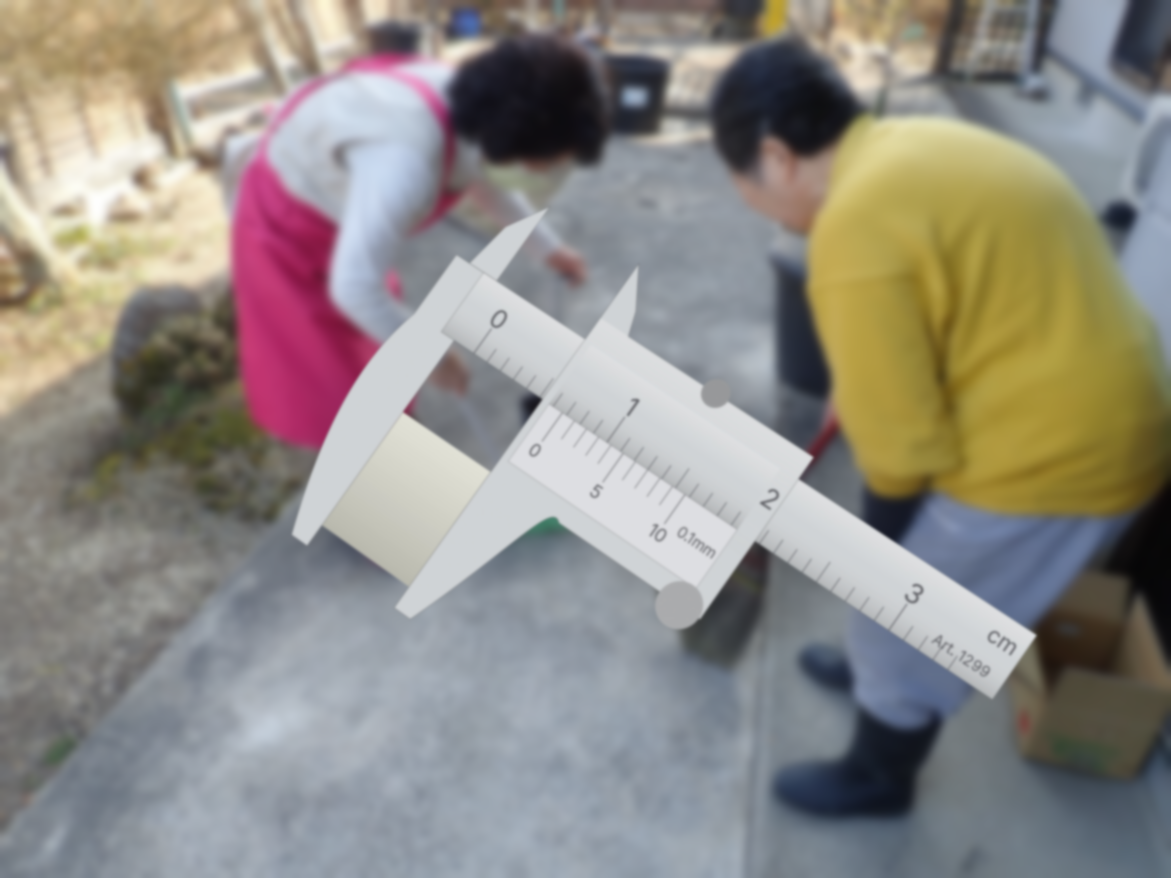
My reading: 6.7,mm
